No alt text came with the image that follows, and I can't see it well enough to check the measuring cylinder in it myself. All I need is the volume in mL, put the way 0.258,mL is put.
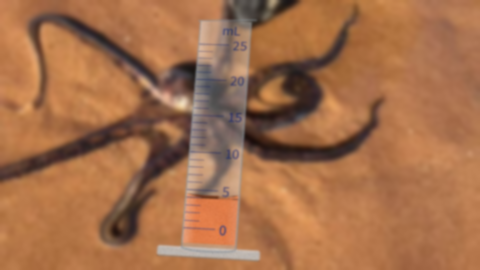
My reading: 4,mL
